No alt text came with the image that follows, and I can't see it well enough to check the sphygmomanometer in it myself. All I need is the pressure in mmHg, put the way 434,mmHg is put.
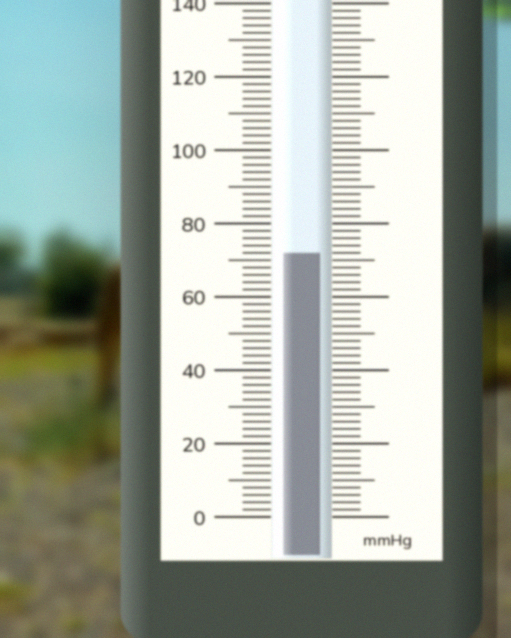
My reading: 72,mmHg
